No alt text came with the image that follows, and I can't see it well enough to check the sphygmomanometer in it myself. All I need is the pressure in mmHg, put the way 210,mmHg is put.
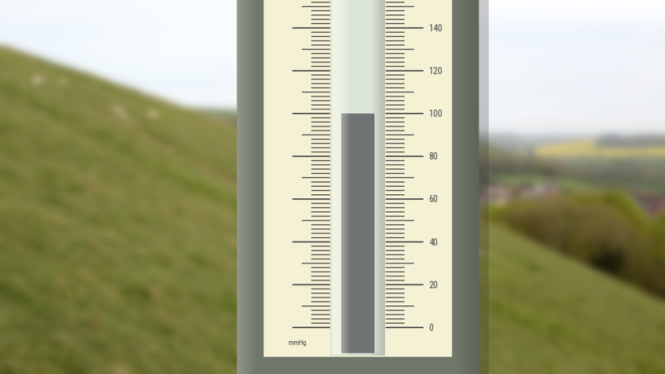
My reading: 100,mmHg
